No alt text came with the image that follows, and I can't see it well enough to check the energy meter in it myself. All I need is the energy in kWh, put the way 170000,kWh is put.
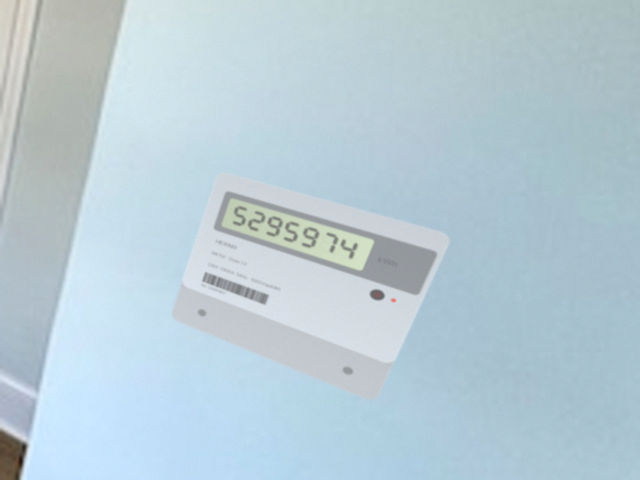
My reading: 5295974,kWh
